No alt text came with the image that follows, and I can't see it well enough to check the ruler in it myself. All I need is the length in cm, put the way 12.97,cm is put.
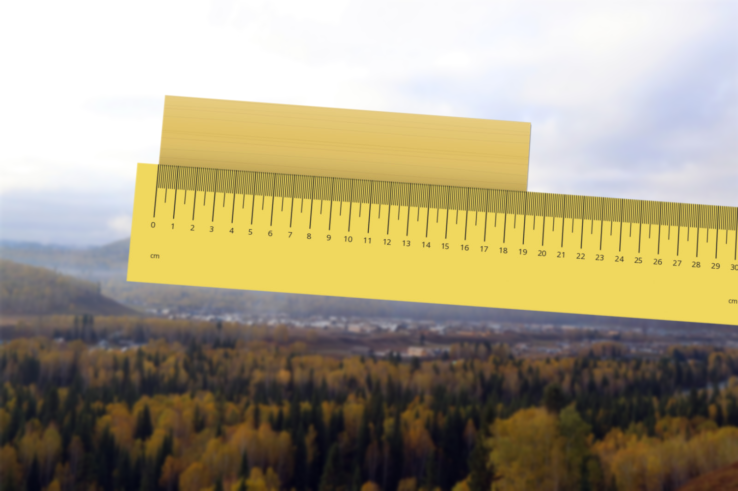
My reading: 19,cm
